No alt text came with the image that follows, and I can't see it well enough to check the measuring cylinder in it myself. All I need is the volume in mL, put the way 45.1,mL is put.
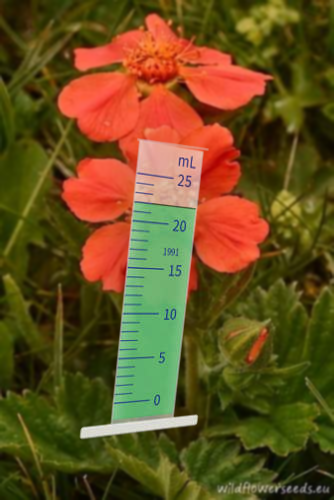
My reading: 22,mL
